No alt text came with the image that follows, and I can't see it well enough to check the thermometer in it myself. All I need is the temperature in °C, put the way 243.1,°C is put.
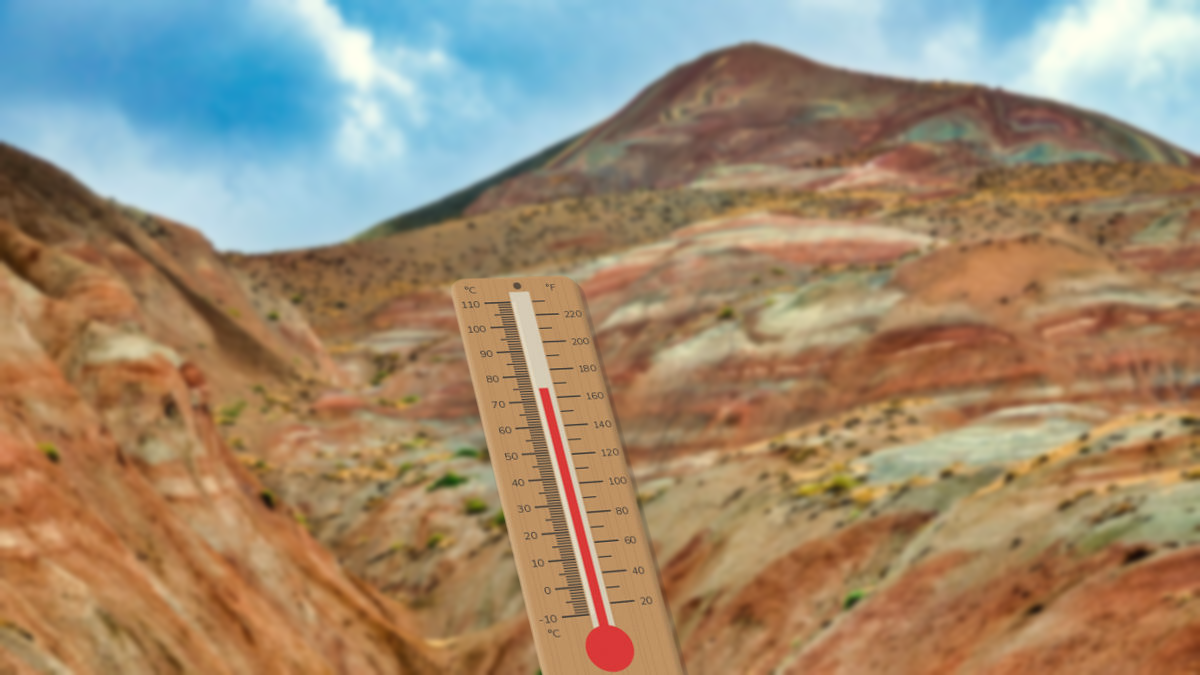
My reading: 75,°C
